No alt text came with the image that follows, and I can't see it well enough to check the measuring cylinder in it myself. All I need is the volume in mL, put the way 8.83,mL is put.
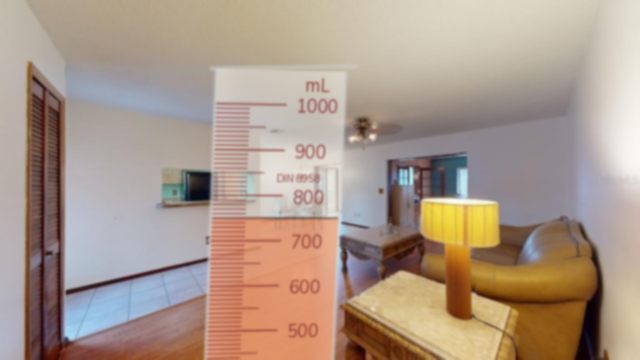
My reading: 750,mL
